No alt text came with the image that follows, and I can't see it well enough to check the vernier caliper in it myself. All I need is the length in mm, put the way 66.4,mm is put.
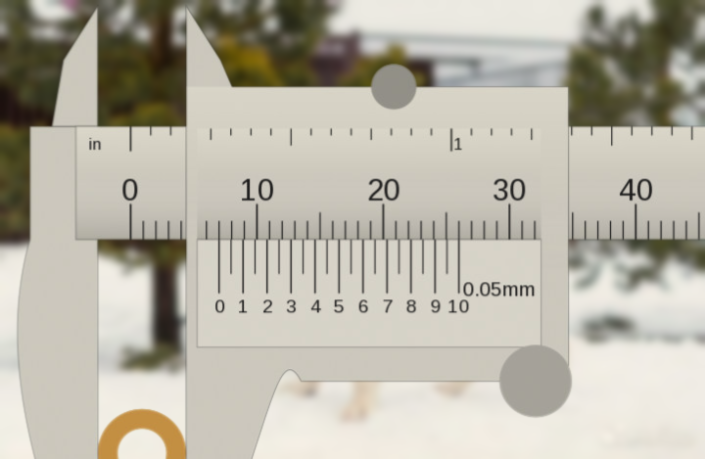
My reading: 7.0,mm
